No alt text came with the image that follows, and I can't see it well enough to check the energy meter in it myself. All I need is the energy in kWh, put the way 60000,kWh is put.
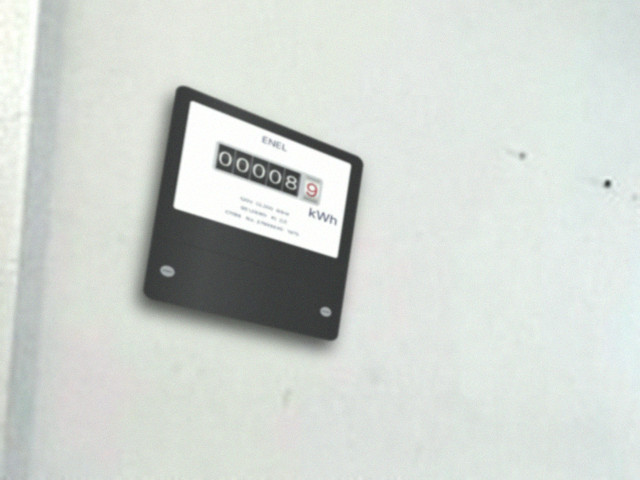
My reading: 8.9,kWh
